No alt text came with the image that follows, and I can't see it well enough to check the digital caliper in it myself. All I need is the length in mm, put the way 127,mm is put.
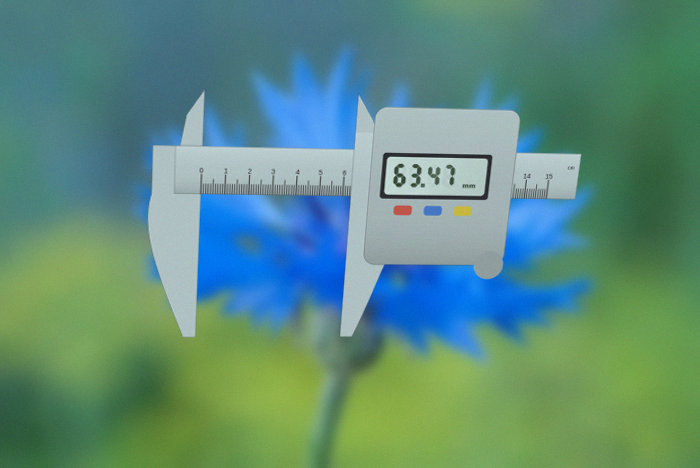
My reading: 63.47,mm
